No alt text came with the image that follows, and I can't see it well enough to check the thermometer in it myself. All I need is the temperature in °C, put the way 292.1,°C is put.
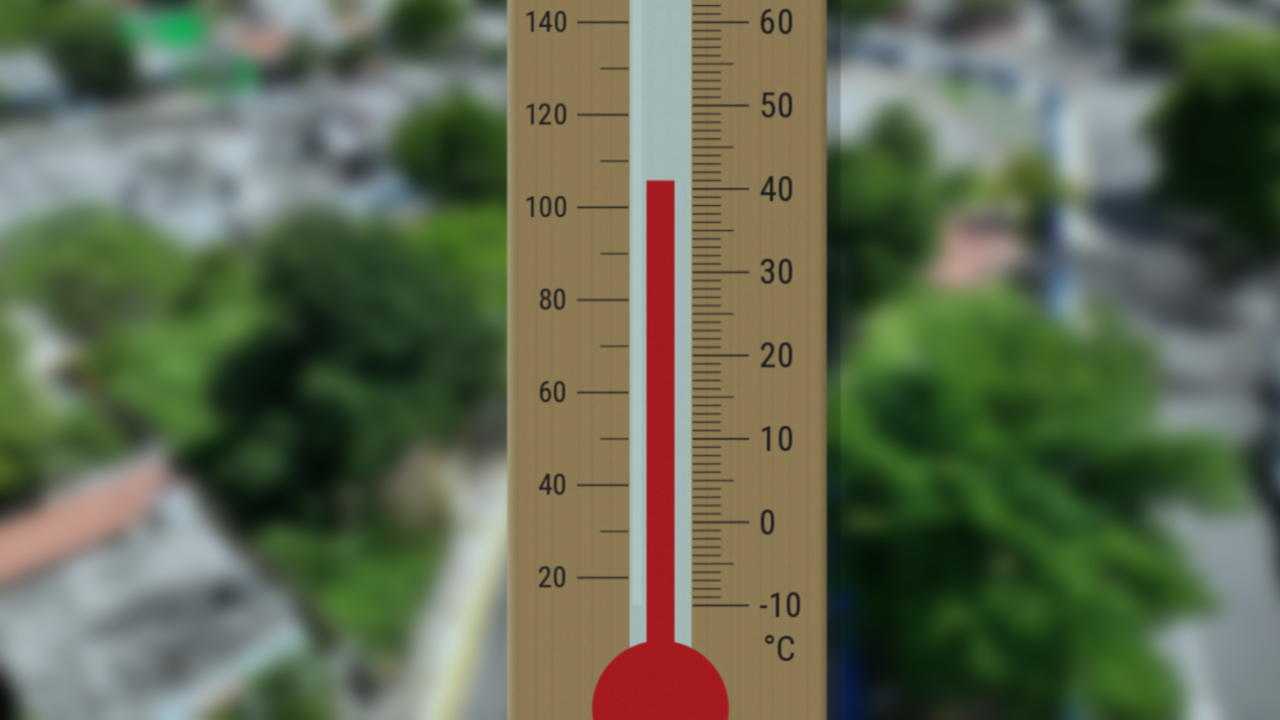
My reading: 41,°C
